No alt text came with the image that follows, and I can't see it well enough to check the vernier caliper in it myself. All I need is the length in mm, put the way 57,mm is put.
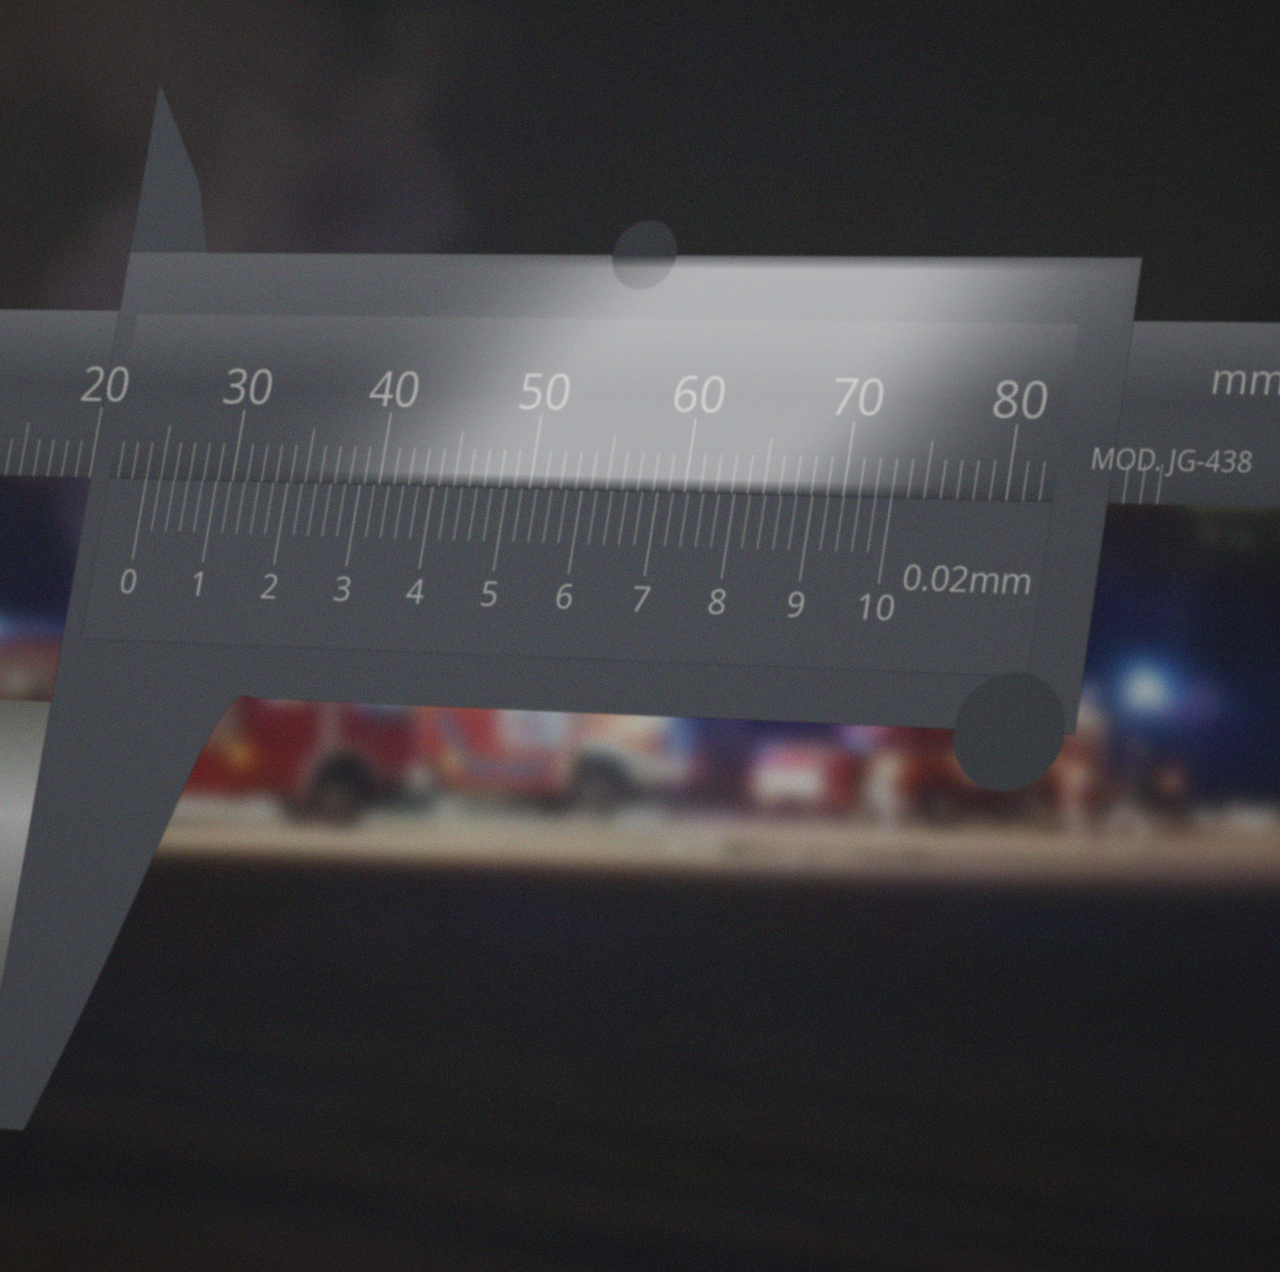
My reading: 24.0,mm
